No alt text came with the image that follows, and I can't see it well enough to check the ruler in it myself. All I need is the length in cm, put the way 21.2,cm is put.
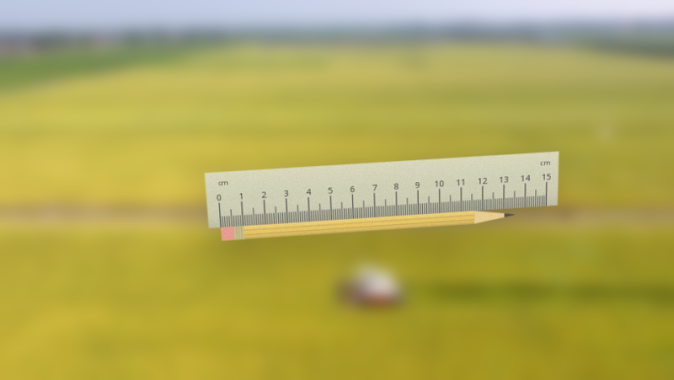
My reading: 13.5,cm
